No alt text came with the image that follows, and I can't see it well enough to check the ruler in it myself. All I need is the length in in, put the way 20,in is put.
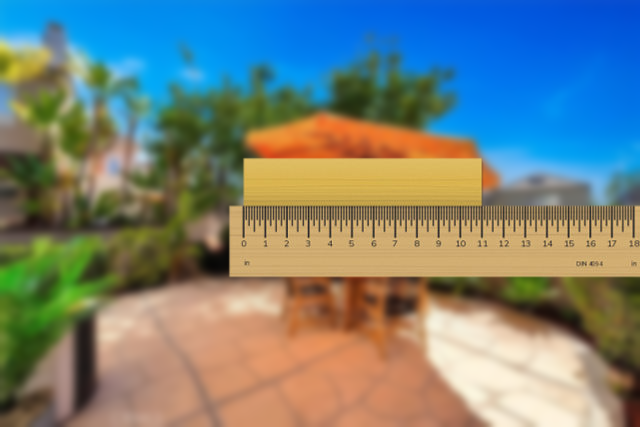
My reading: 11,in
